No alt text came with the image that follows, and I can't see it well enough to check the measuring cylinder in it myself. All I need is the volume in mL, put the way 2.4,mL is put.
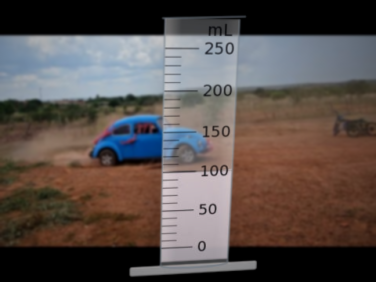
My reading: 100,mL
